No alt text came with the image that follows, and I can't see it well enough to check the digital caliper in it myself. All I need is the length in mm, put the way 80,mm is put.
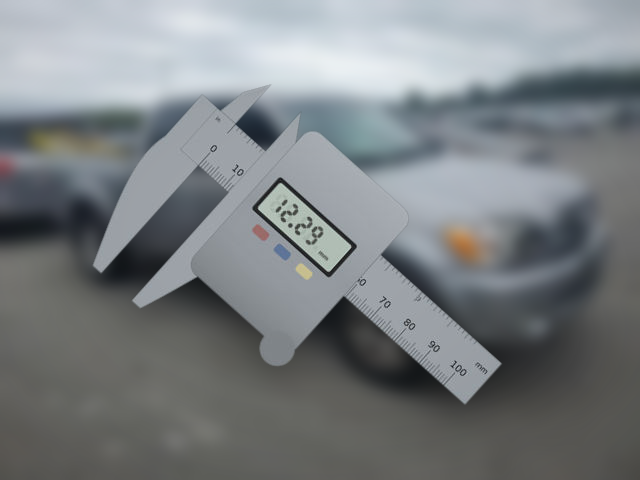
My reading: 12.29,mm
